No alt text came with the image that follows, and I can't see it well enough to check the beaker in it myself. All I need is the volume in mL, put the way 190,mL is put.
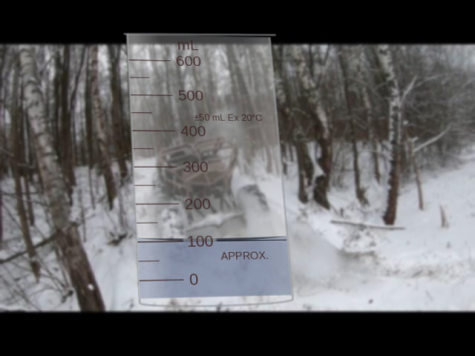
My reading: 100,mL
